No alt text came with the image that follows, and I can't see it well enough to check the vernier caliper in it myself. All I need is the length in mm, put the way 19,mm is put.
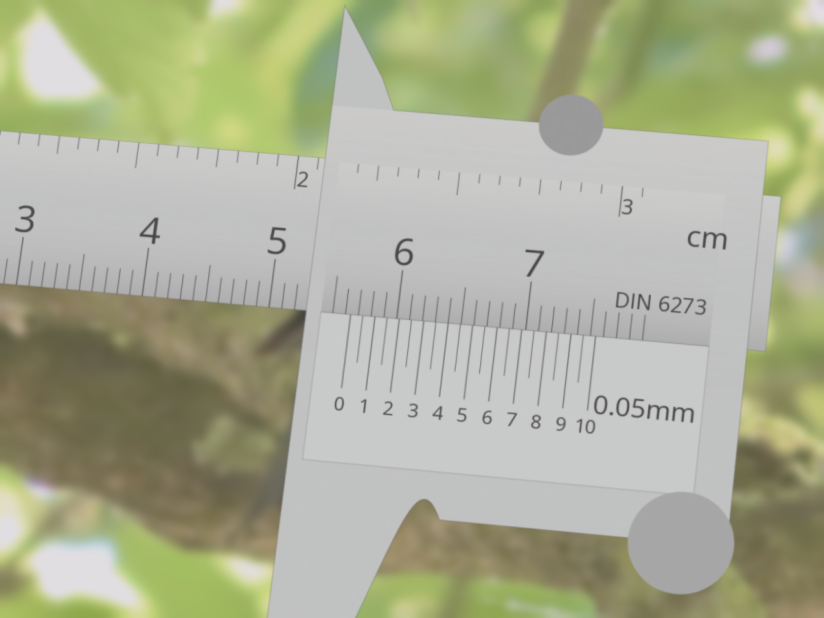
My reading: 56.4,mm
